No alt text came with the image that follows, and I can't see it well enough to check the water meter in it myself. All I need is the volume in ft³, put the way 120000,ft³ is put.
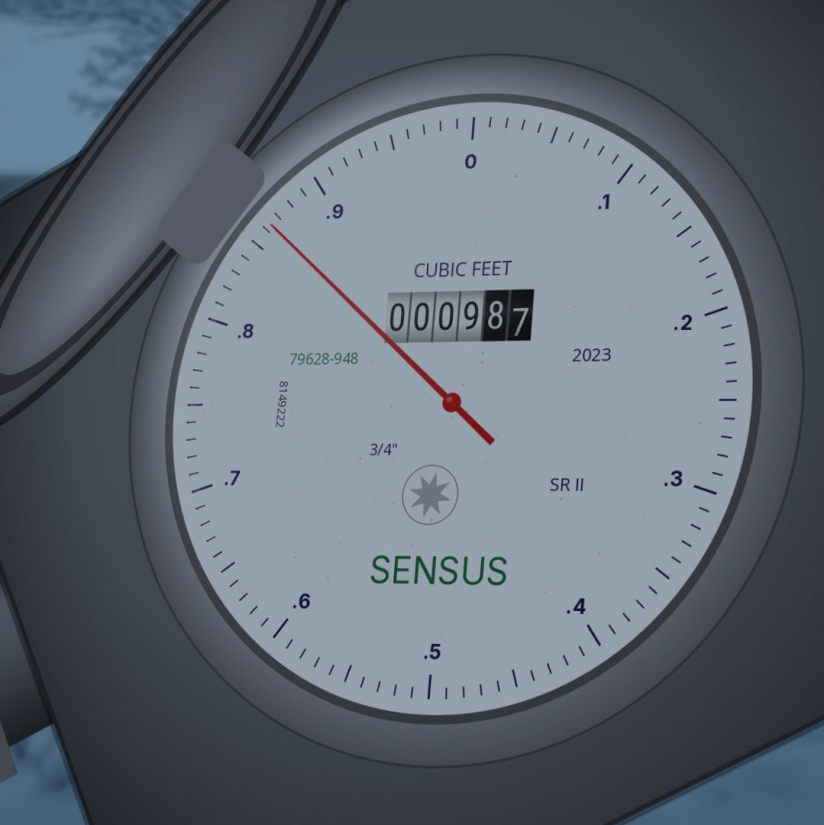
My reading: 986.86,ft³
